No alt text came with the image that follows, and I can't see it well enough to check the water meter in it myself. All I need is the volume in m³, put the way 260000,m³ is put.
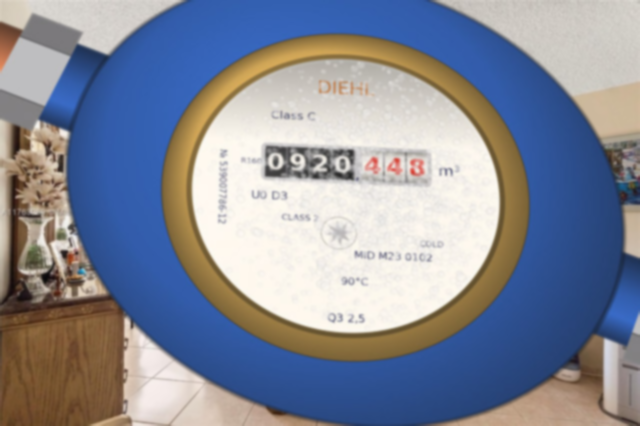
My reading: 920.448,m³
